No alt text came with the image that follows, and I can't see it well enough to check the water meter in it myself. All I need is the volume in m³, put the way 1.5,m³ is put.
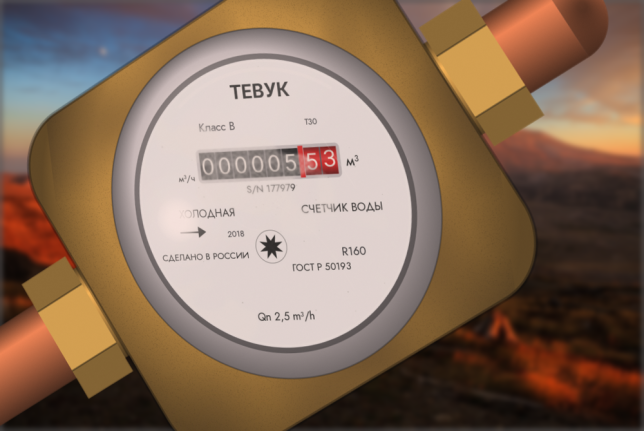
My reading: 5.53,m³
